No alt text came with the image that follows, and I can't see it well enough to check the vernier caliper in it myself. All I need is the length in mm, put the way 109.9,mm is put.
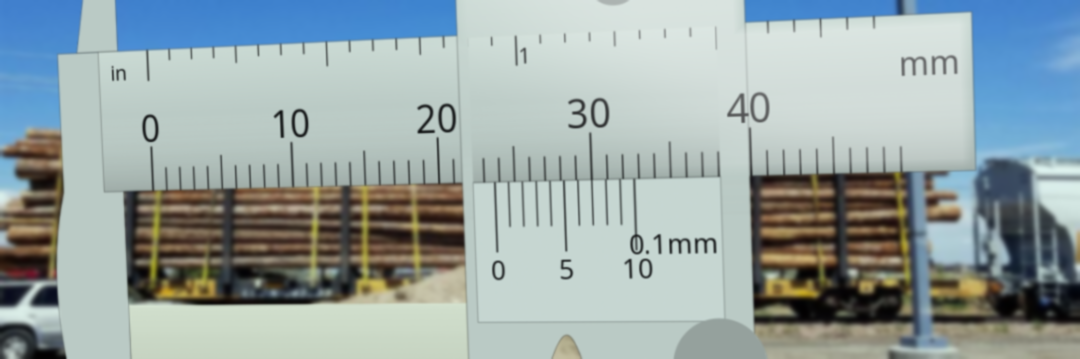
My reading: 23.7,mm
